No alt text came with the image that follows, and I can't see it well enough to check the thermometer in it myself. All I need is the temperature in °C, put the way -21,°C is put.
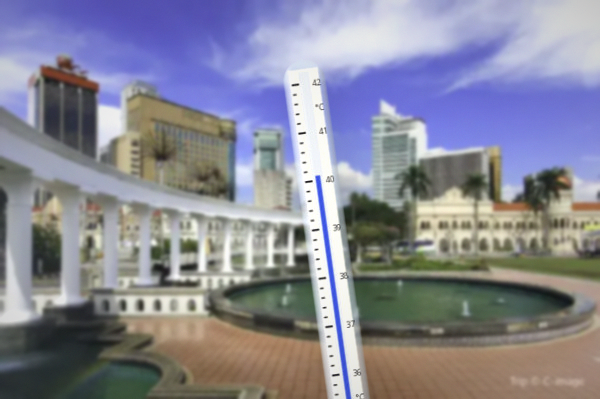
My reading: 40.1,°C
